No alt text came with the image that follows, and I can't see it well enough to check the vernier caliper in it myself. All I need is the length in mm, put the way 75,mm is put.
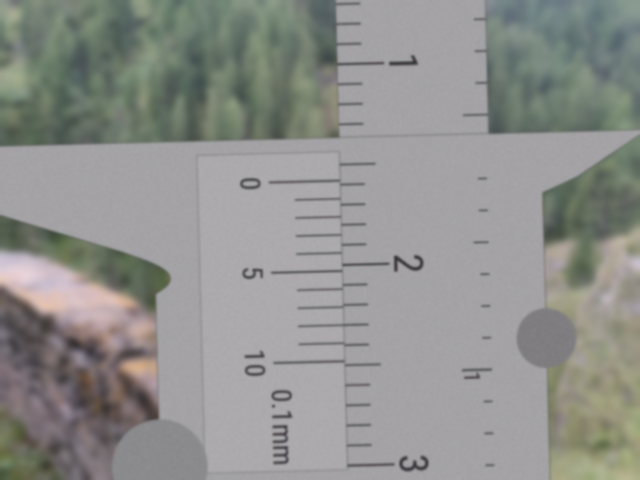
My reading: 15.8,mm
